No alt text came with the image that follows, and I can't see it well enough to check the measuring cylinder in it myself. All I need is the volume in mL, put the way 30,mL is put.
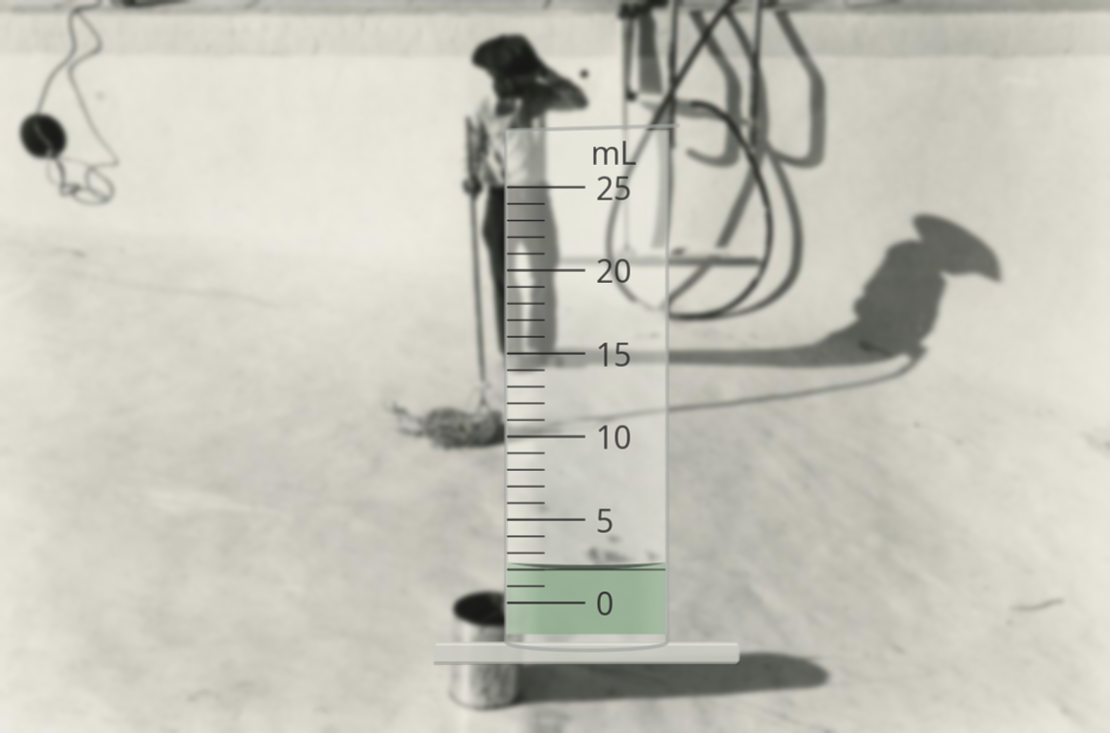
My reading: 2,mL
